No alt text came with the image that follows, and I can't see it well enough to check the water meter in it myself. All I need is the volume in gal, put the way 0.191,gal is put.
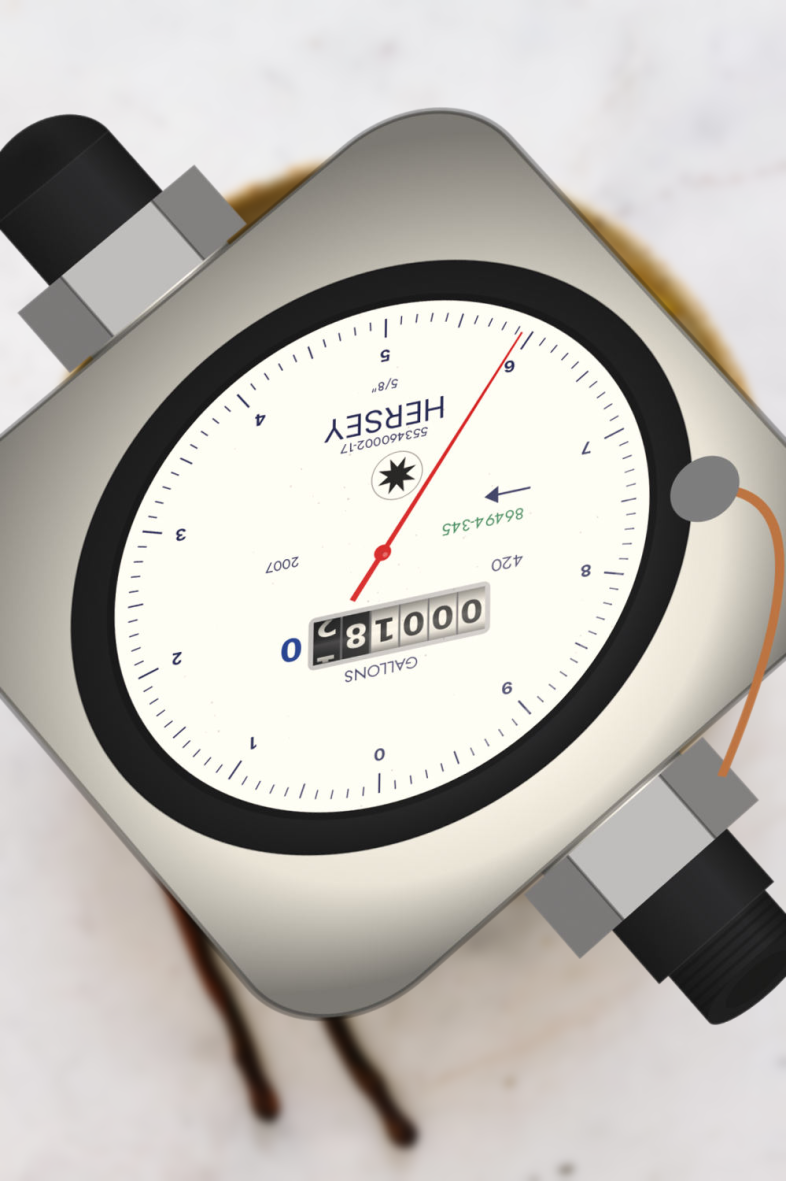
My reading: 1815.9,gal
